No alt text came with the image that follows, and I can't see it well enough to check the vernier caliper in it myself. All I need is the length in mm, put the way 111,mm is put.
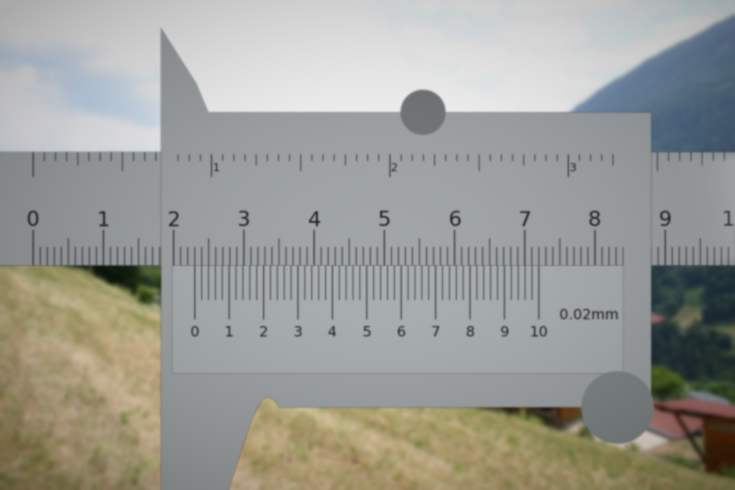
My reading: 23.0,mm
